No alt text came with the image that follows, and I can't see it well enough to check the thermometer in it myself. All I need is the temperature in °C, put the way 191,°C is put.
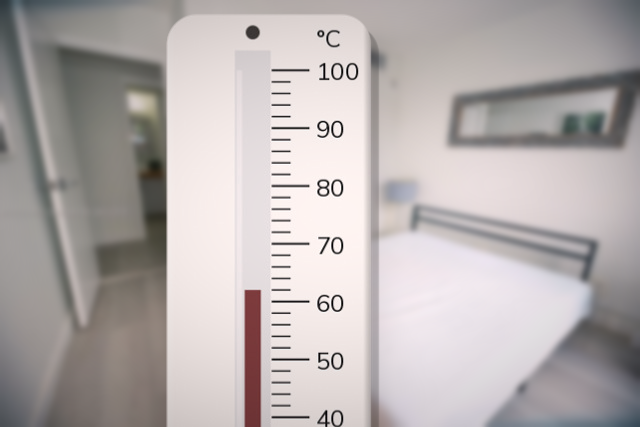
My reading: 62,°C
